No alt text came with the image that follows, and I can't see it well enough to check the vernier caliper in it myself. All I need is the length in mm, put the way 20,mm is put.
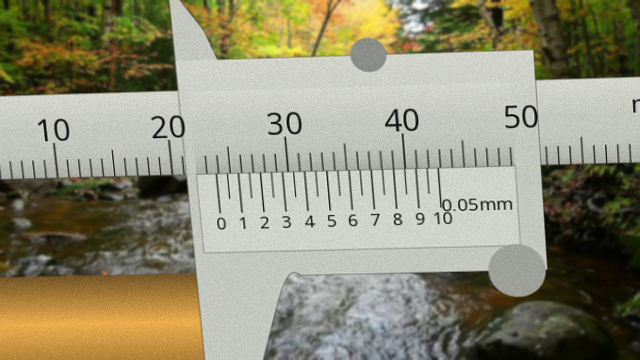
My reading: 23.8,mm
